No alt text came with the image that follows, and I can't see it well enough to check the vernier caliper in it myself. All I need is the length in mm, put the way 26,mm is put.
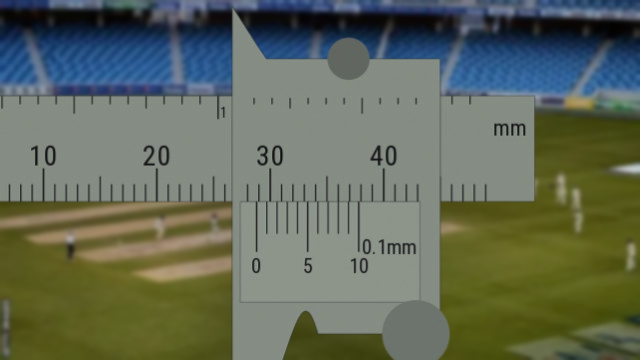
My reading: 28.8,mm
